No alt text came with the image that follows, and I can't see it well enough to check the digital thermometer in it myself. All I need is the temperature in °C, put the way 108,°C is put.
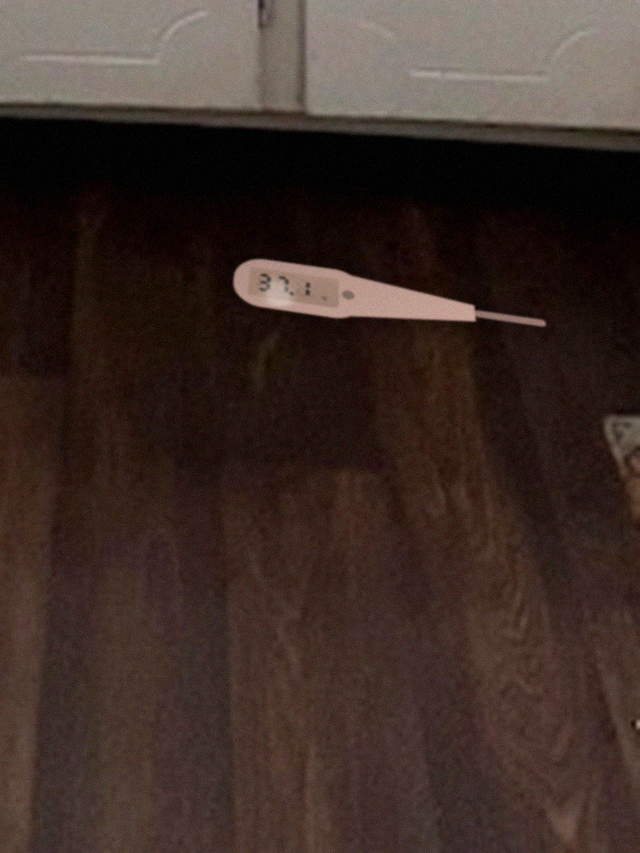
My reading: 37.1,°C
